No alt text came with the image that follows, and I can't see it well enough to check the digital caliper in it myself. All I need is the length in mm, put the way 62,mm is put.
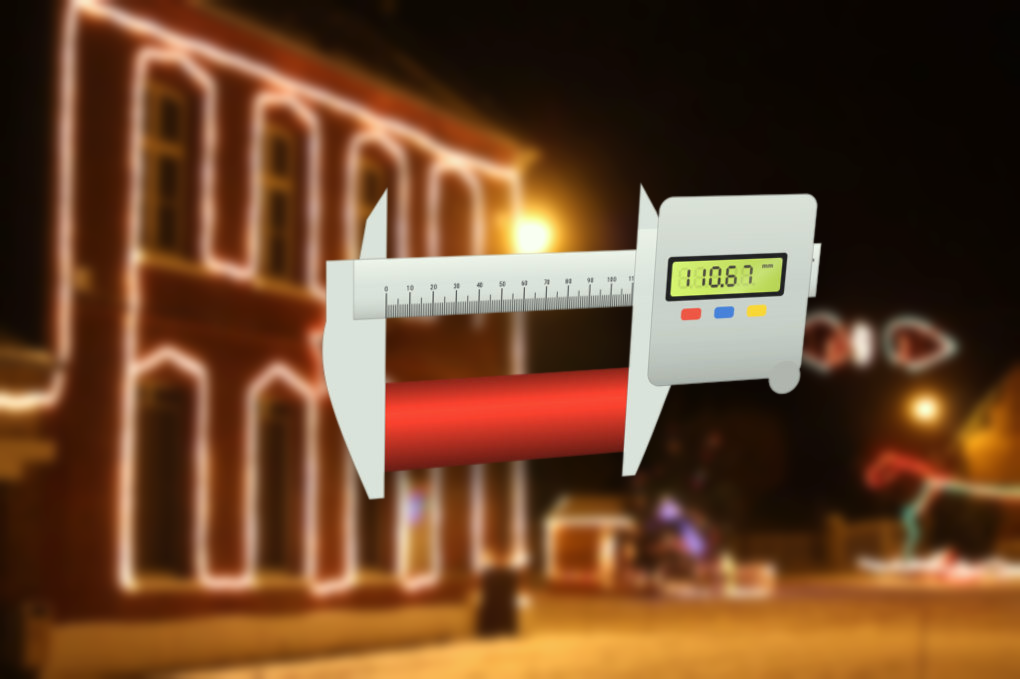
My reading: 110.67,mm
